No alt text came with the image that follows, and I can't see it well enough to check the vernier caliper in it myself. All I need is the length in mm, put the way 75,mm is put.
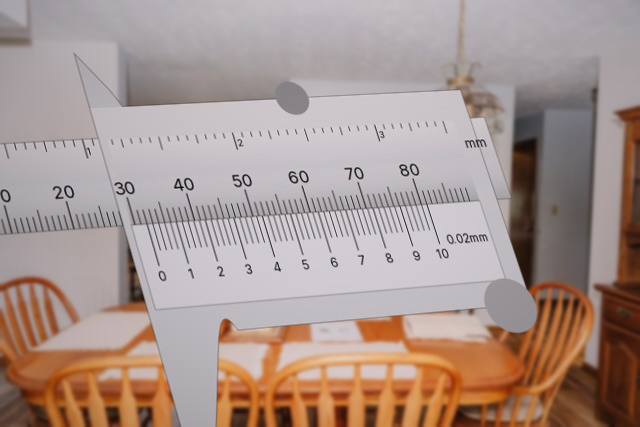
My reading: 32.0,mm
